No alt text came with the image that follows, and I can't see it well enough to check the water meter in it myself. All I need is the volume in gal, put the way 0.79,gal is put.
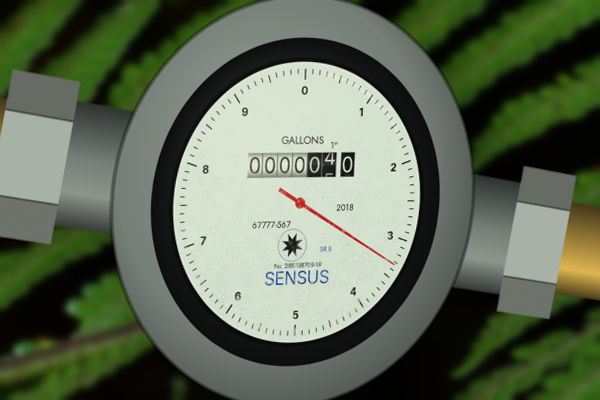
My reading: 43.3,gal
